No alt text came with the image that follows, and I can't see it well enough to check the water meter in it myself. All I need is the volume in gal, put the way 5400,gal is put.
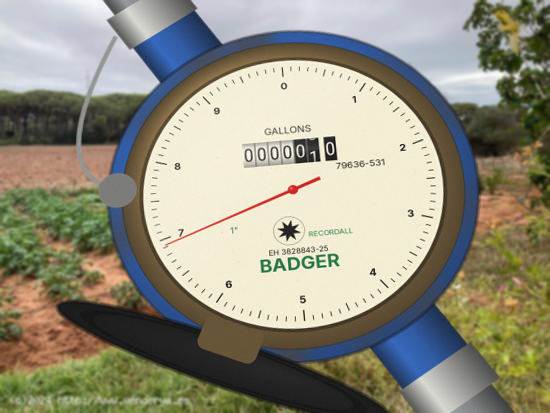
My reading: 6.9,gal
